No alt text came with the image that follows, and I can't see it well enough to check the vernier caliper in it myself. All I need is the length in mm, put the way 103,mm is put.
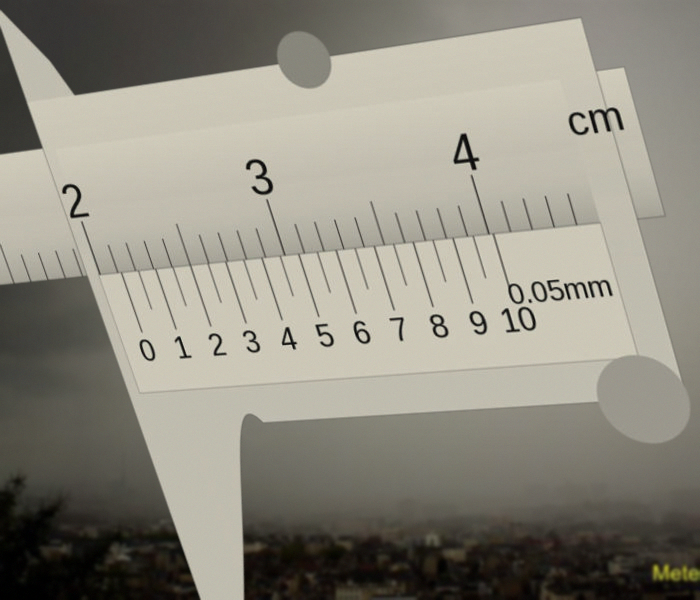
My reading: 21.2,mm
